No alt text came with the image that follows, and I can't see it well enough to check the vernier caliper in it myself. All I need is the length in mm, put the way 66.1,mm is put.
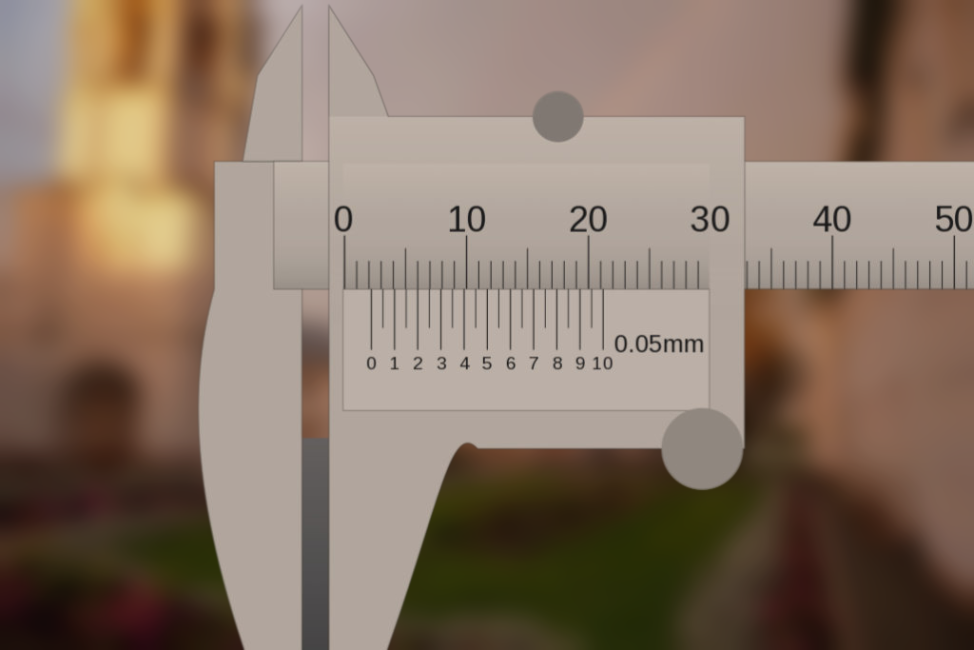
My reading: 2.2,mm
